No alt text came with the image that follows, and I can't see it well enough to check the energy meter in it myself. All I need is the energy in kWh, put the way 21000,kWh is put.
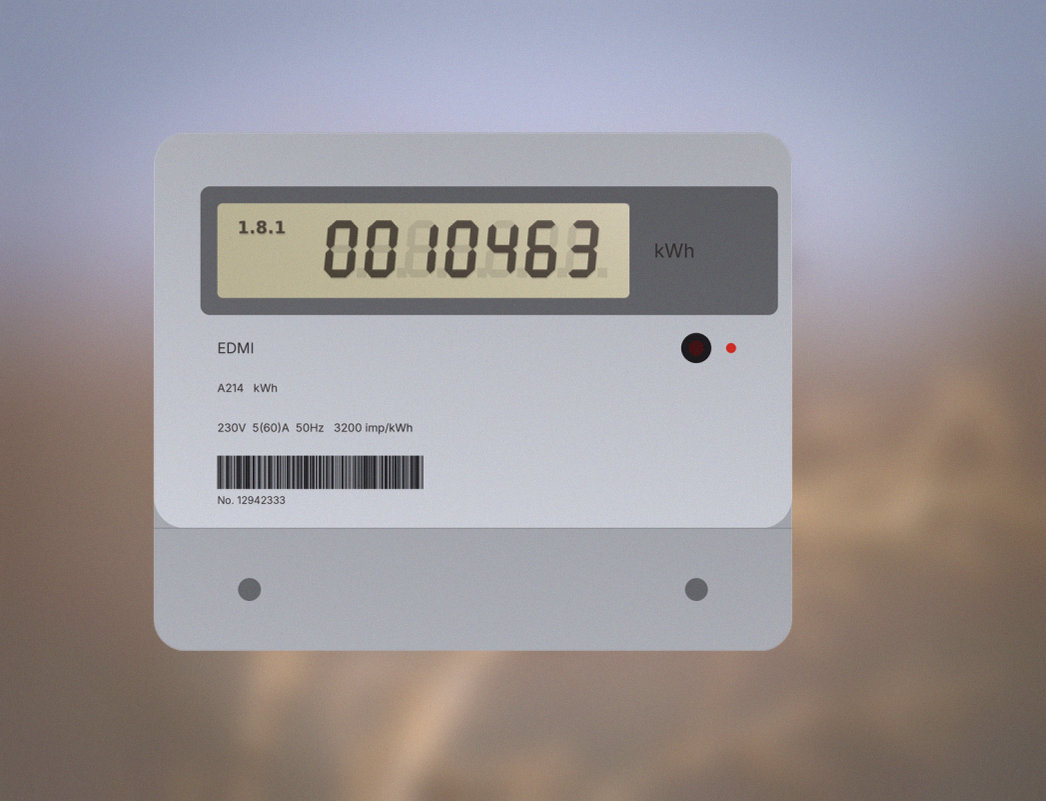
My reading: 10463,kWh
